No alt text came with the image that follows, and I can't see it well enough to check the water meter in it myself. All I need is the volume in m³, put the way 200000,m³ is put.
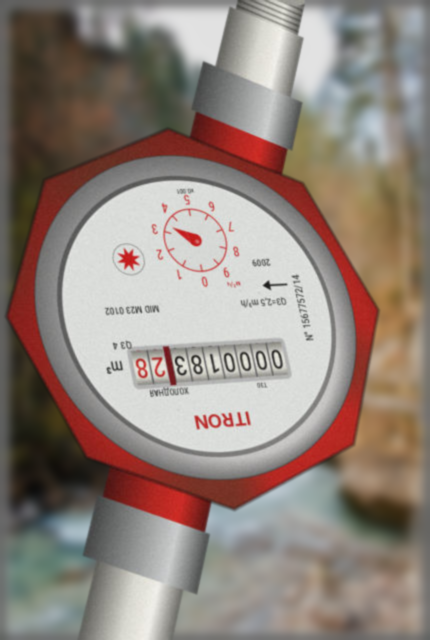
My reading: 183.283,m³
